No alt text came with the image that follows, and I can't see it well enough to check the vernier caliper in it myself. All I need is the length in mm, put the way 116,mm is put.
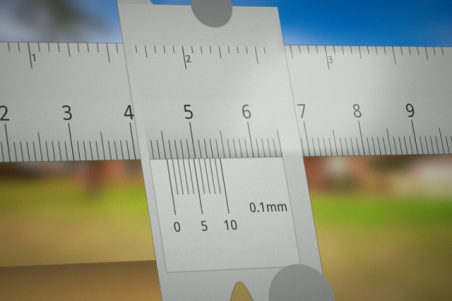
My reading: 45.2,mm
